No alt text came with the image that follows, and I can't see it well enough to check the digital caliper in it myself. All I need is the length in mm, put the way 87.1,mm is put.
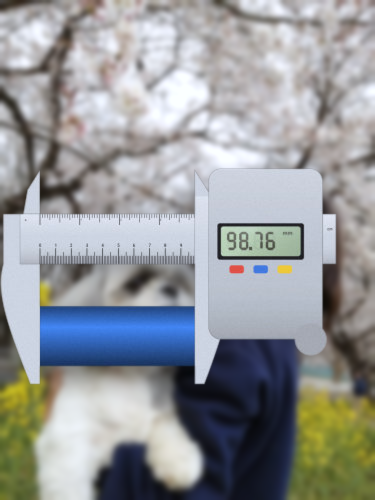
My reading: 98.76,mm
